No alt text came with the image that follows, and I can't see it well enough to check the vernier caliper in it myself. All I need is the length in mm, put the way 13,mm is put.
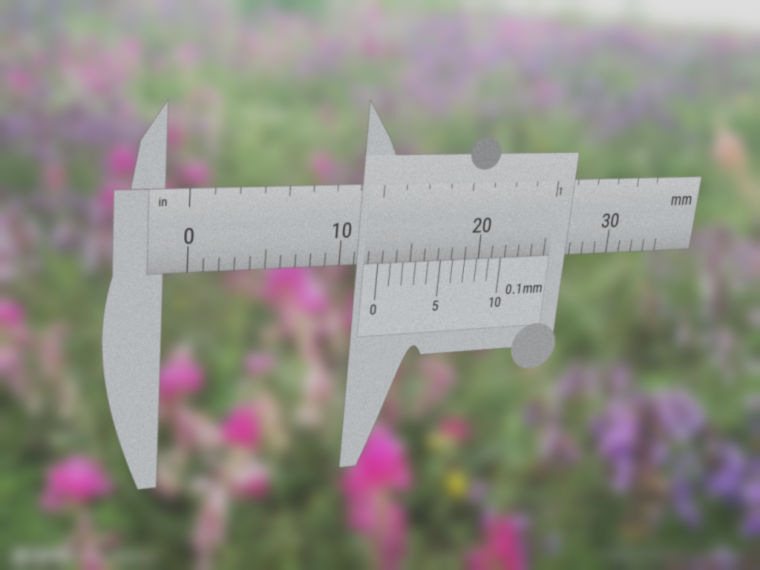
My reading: 12.7,mm
